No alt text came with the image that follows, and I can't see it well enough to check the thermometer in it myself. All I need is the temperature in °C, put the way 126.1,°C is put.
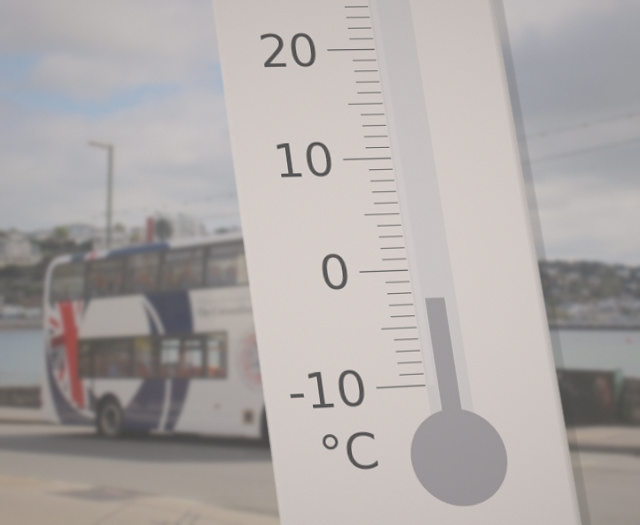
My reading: -2.5,°C
